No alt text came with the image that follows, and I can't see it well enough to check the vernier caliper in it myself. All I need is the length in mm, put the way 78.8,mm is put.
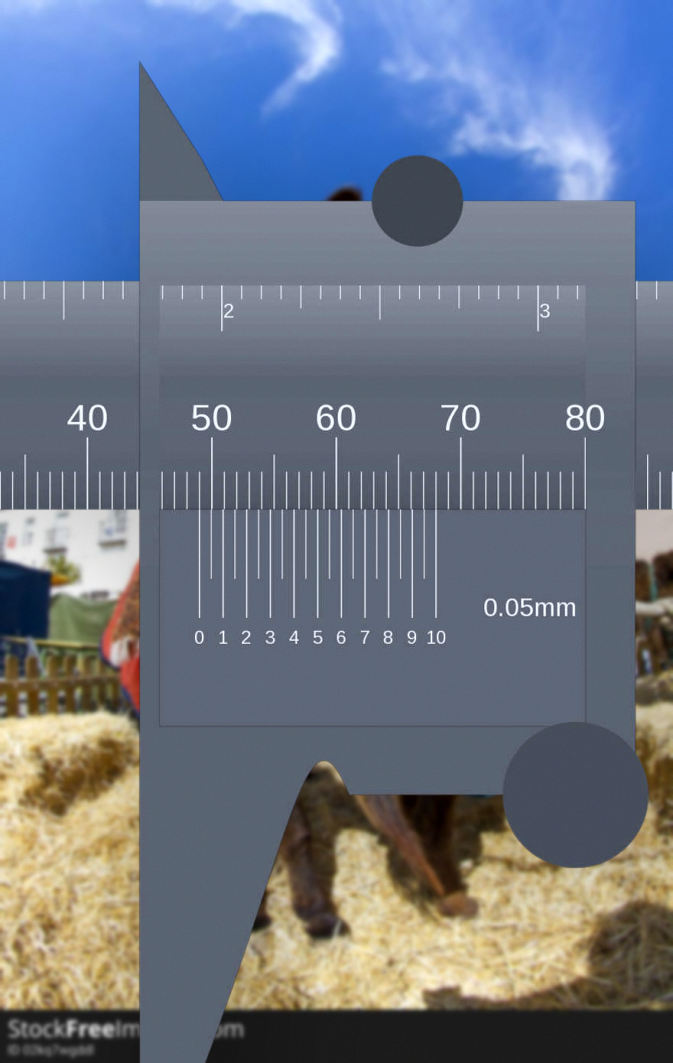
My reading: 49.0,mm
